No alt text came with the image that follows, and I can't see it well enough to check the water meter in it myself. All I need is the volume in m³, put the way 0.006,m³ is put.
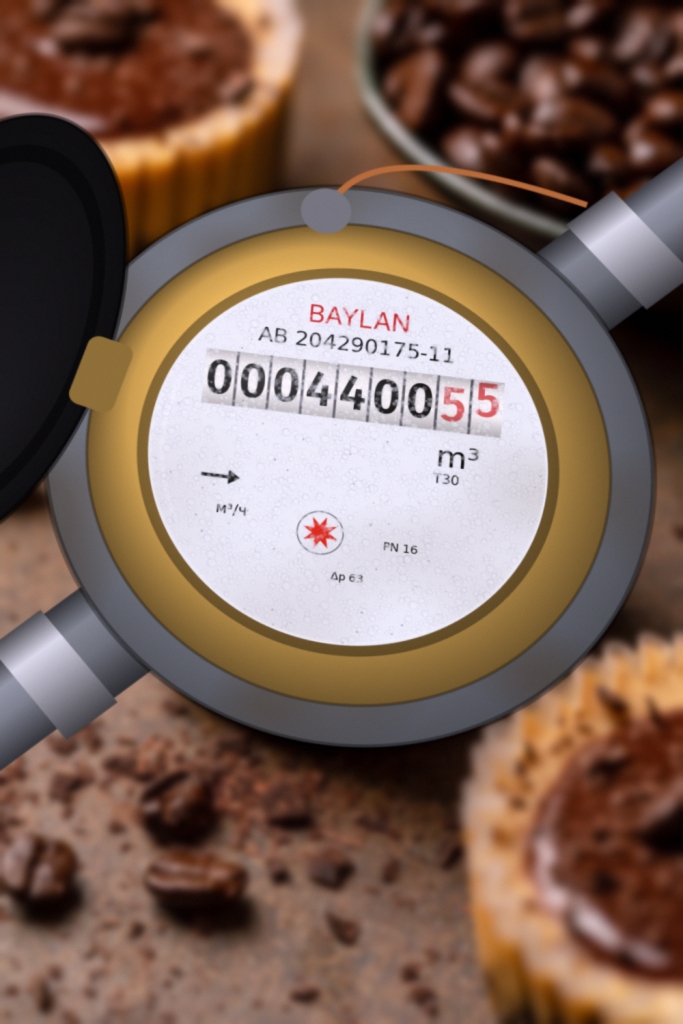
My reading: 4400.55,m³
